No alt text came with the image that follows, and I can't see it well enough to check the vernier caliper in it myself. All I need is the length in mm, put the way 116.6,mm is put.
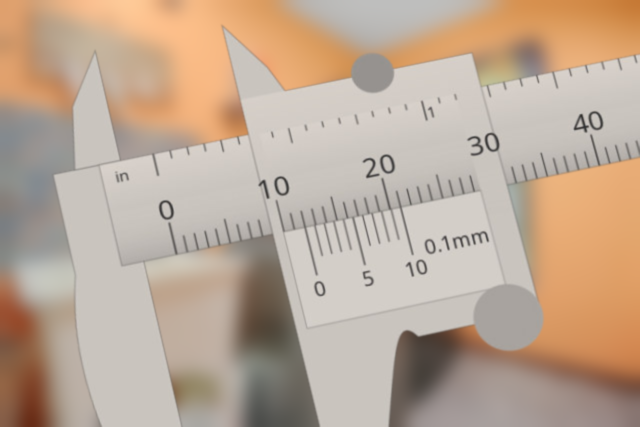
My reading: 12.0,mm
